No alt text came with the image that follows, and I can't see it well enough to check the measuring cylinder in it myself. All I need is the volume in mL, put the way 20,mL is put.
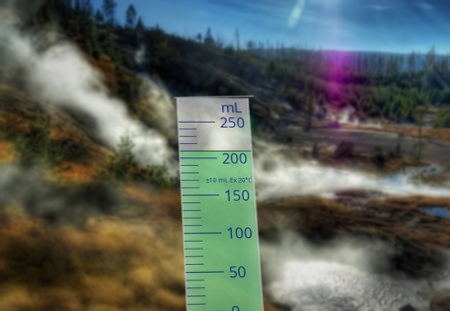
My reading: 210,mL
